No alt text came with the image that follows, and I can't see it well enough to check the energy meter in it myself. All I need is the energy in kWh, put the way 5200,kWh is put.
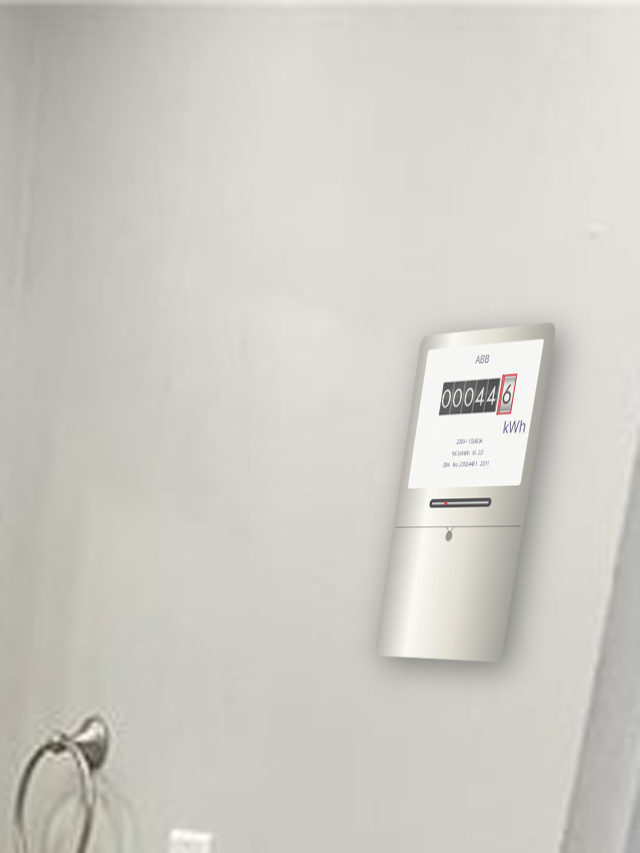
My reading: 44.6,kWh
